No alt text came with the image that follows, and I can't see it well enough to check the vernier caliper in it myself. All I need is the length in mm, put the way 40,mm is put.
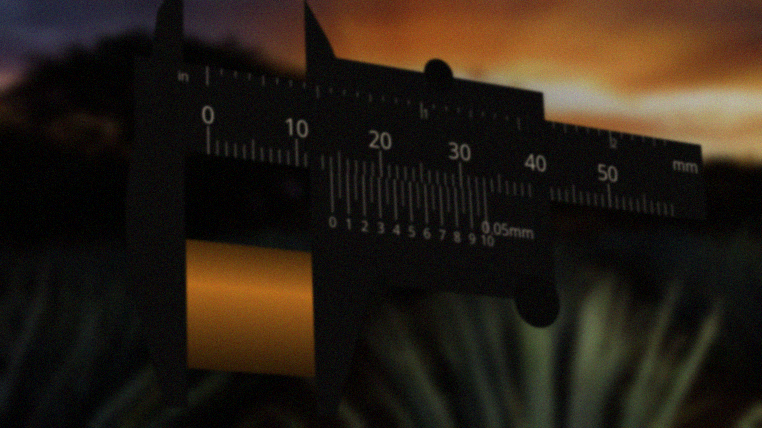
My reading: 14.0,mm
